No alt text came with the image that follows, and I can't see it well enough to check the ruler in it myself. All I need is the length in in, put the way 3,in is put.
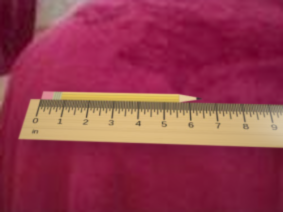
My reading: 6.5,in
